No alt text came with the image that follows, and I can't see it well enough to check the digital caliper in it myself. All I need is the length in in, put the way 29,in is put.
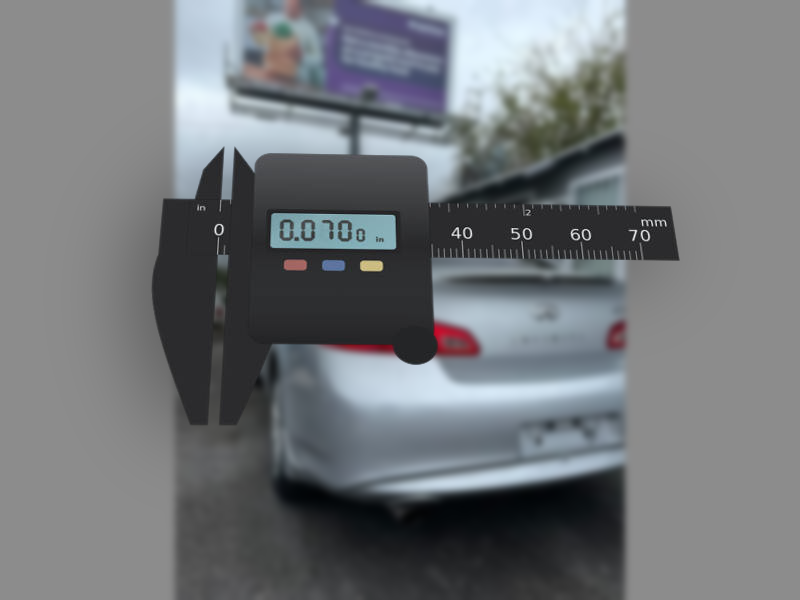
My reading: 0.0700,in
